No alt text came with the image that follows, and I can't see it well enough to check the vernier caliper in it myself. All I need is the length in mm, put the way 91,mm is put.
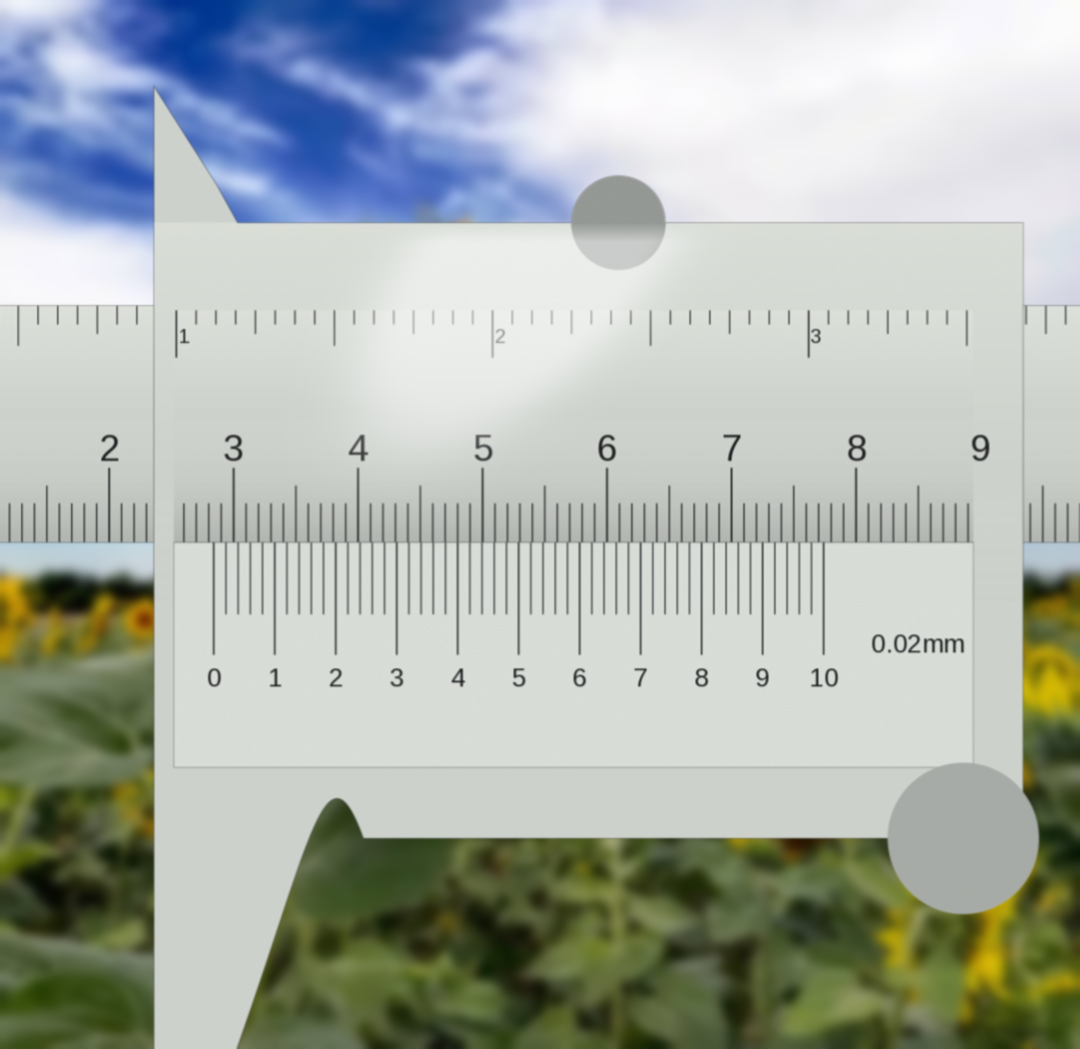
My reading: 28.4,mm
